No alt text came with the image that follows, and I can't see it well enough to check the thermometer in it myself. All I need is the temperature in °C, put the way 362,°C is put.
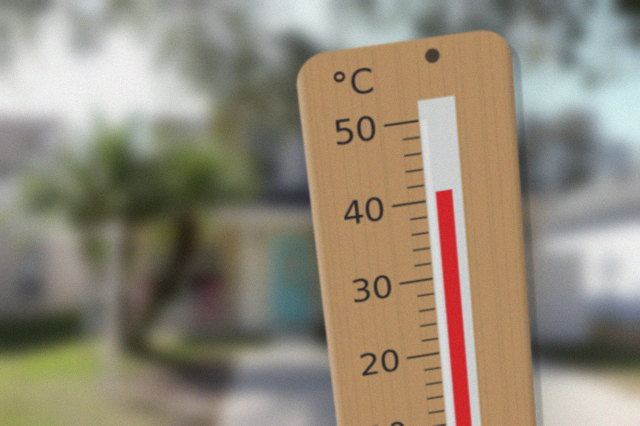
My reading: 41,°C
